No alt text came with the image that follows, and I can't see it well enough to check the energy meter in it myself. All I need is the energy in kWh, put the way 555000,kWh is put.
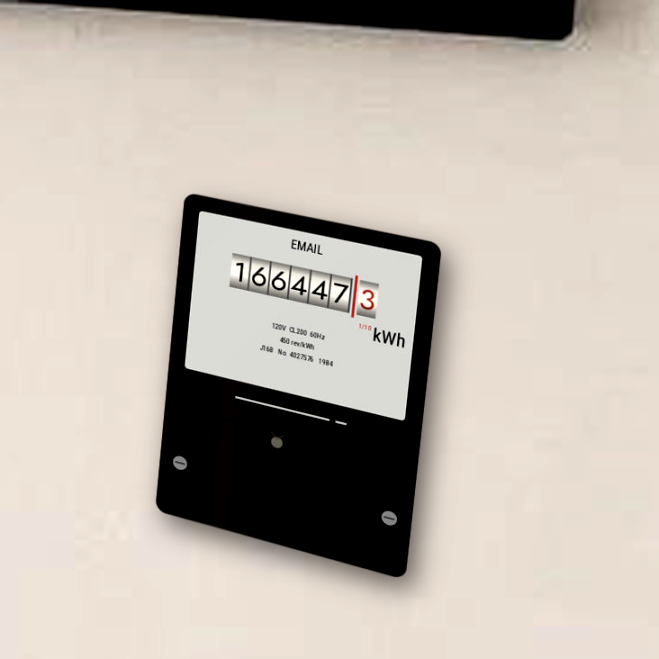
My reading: 166447.3,kWh
